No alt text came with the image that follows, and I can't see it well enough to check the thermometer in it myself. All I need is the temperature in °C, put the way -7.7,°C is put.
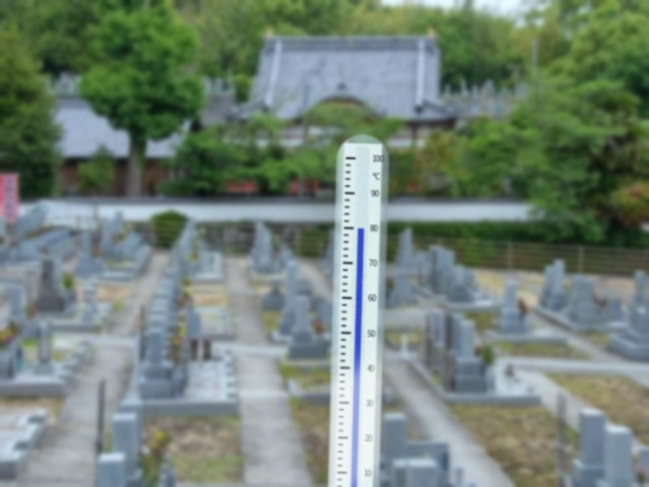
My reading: 80,°C
